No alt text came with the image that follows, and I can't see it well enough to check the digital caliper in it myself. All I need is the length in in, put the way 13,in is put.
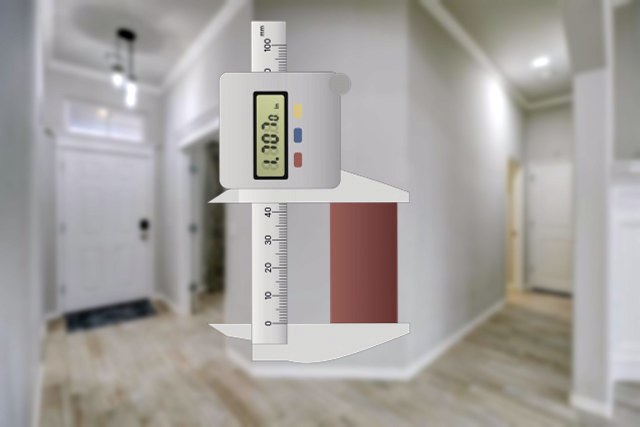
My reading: 1.7070,in
